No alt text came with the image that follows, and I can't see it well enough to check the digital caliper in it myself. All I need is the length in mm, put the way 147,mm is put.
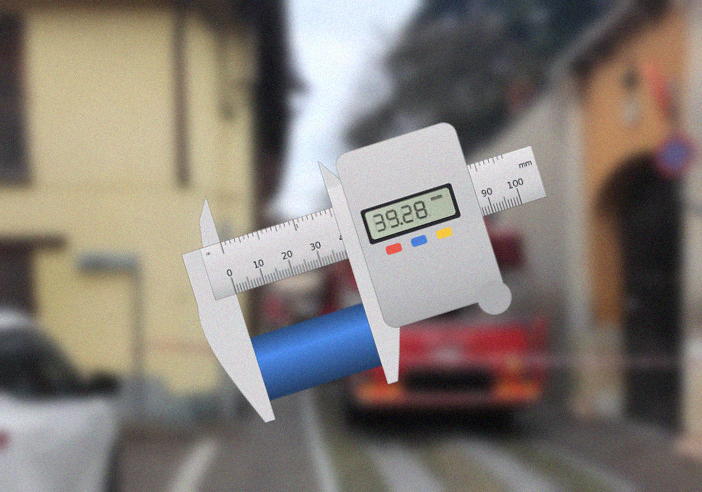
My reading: 39.28,mm
